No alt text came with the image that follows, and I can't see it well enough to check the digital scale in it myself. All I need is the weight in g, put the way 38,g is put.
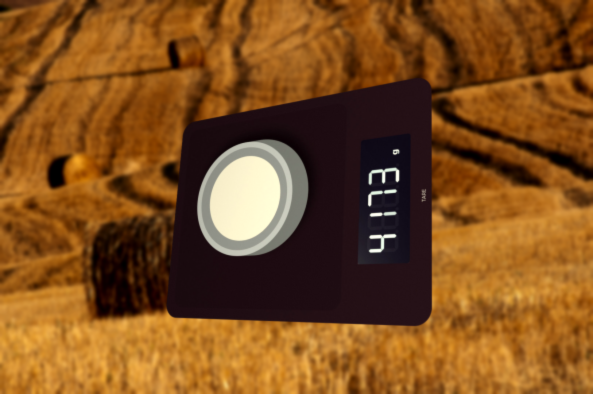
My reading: 4173,g
